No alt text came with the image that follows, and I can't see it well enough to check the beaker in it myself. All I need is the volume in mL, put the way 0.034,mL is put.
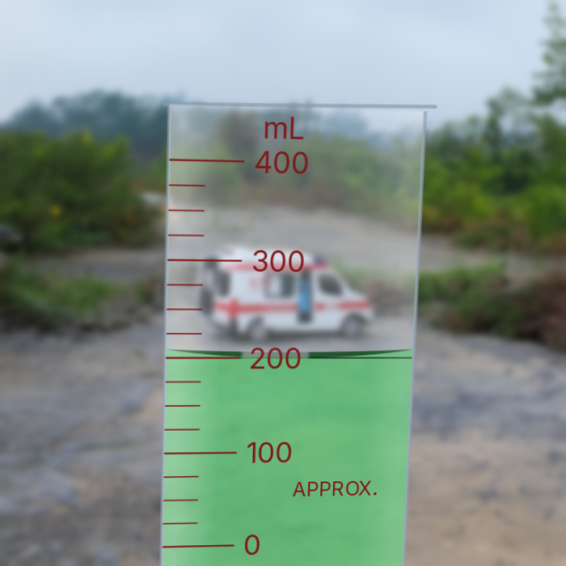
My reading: 200,mL
